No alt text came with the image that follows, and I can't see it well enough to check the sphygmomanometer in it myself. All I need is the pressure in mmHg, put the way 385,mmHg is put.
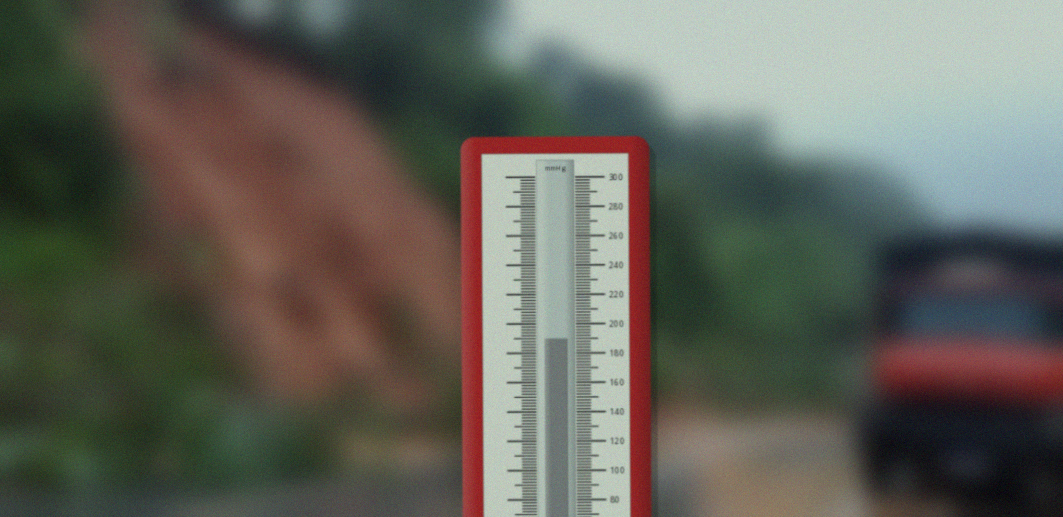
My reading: 190,mmHg
